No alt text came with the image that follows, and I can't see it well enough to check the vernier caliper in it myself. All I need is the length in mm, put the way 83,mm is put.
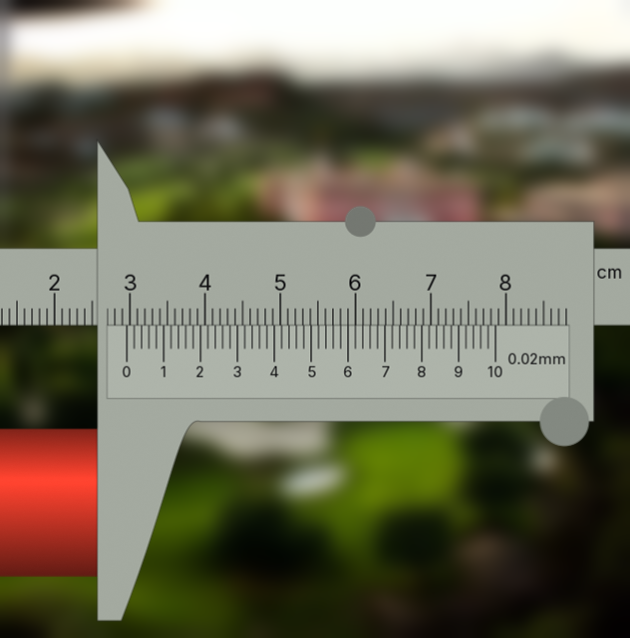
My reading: 29.6,mm
